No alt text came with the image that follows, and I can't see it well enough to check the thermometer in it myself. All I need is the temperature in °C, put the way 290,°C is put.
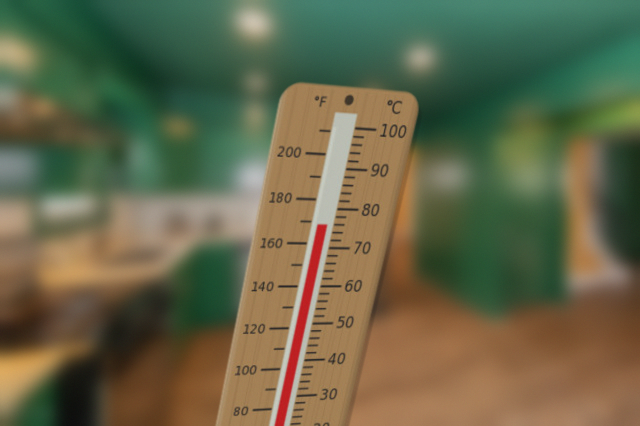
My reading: 76,°C
